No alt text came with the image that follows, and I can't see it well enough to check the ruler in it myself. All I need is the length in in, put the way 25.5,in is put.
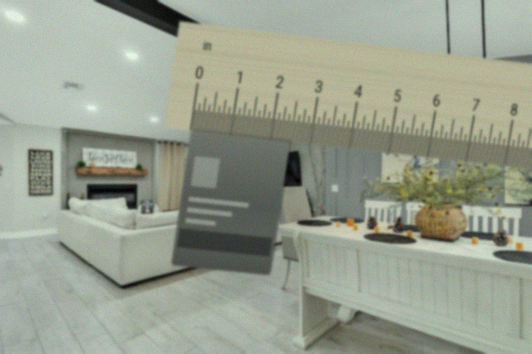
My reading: 2.5,in
